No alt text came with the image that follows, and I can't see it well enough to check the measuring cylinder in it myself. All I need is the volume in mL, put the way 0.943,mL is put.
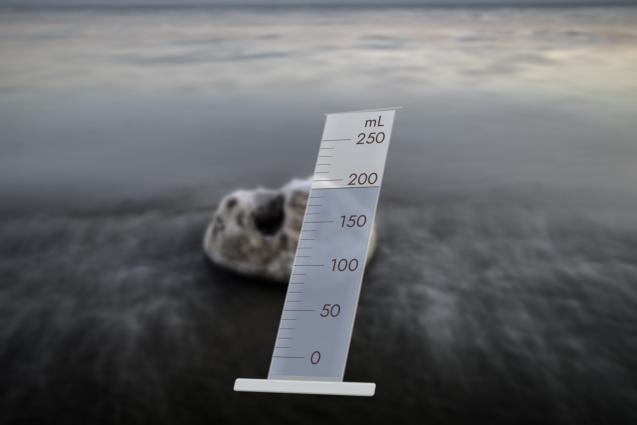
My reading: 190,mL
